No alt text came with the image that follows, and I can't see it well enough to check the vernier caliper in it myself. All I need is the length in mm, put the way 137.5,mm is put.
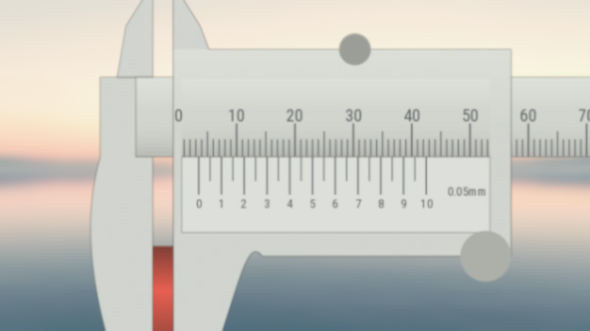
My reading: 3.5,mm
